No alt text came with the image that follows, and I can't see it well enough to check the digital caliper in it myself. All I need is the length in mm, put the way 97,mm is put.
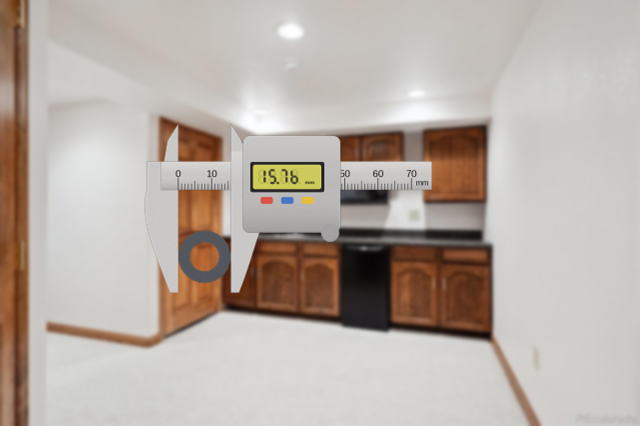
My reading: 15.76,mm
